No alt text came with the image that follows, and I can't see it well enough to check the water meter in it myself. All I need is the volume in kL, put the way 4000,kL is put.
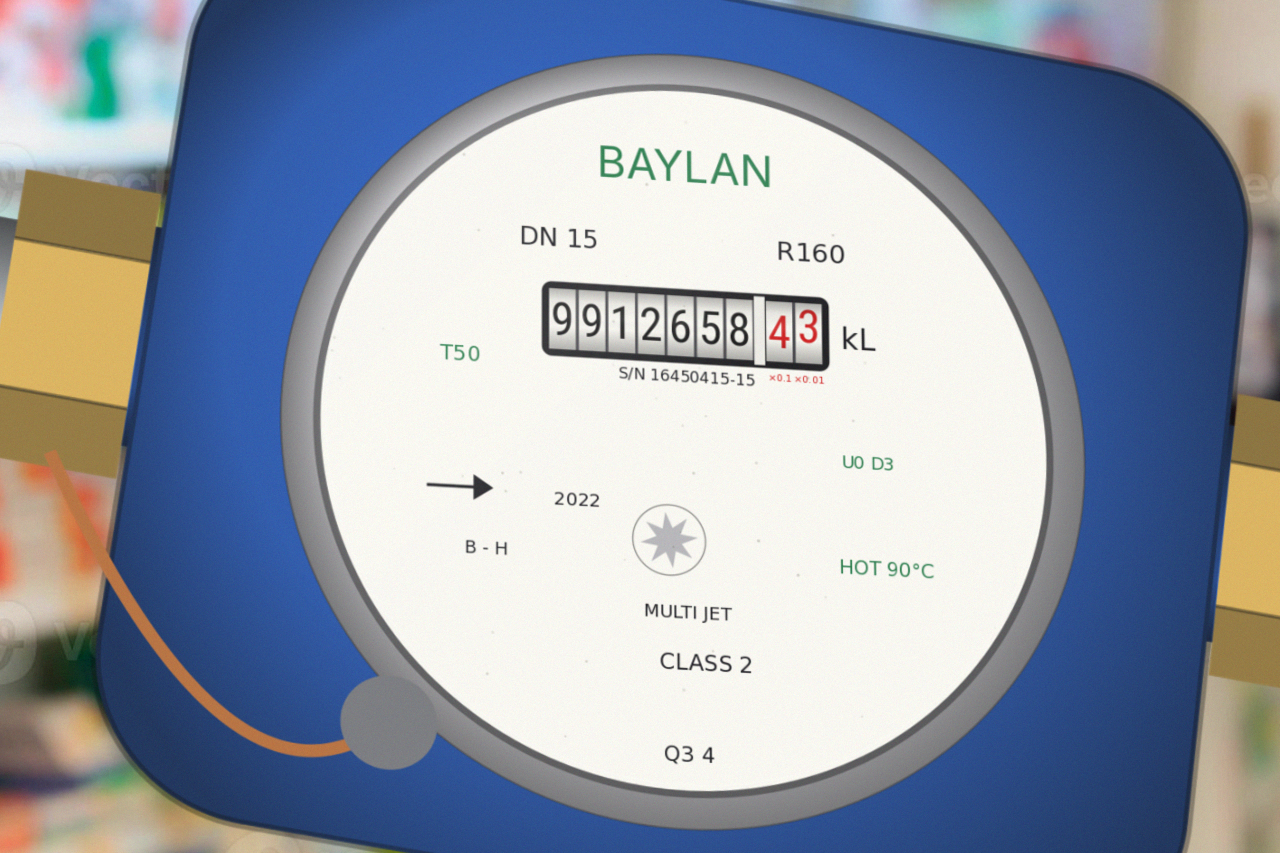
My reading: 9912658.43,kL
